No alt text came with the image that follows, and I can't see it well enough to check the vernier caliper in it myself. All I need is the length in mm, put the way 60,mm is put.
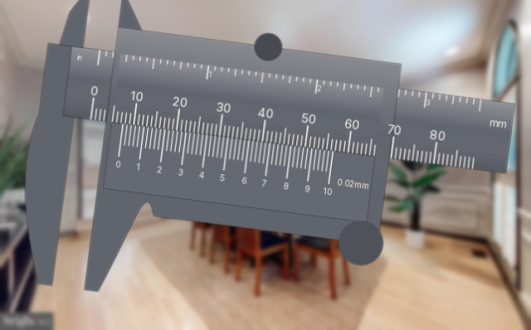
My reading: 7.5,mm
